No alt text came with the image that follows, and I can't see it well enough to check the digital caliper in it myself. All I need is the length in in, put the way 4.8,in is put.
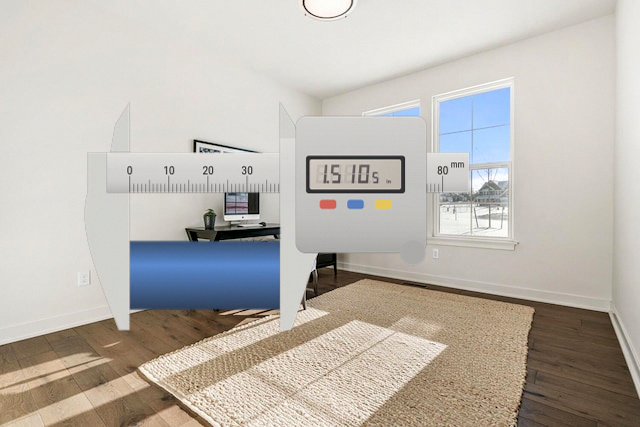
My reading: 1.5105,in
